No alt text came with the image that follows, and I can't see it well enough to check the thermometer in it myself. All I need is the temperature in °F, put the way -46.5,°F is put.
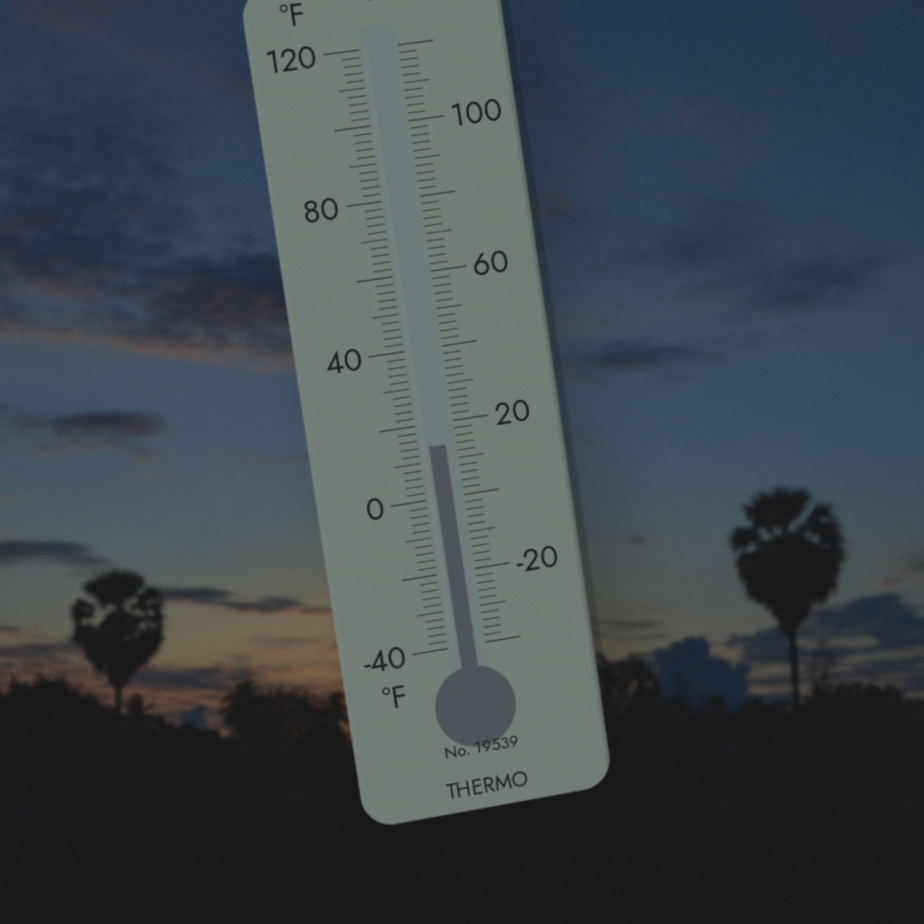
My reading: 14,°F
